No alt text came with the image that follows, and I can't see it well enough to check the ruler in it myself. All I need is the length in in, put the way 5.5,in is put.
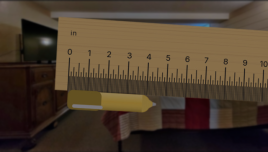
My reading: 4.5,in
